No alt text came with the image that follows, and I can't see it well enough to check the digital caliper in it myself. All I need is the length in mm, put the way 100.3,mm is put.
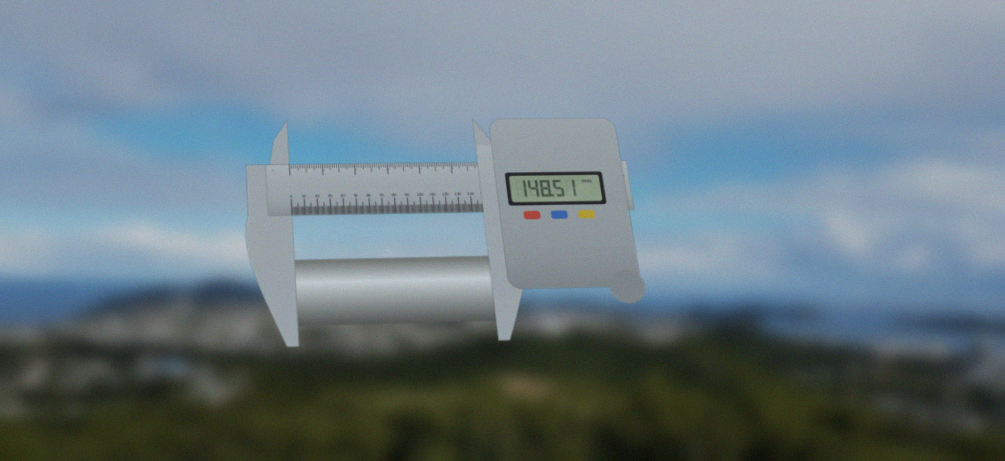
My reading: 148.51,mm
